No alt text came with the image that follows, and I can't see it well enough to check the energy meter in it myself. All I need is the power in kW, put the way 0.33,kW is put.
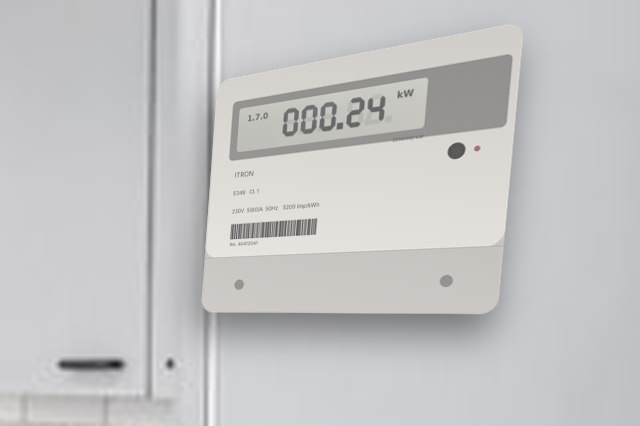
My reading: 0.24,kW
